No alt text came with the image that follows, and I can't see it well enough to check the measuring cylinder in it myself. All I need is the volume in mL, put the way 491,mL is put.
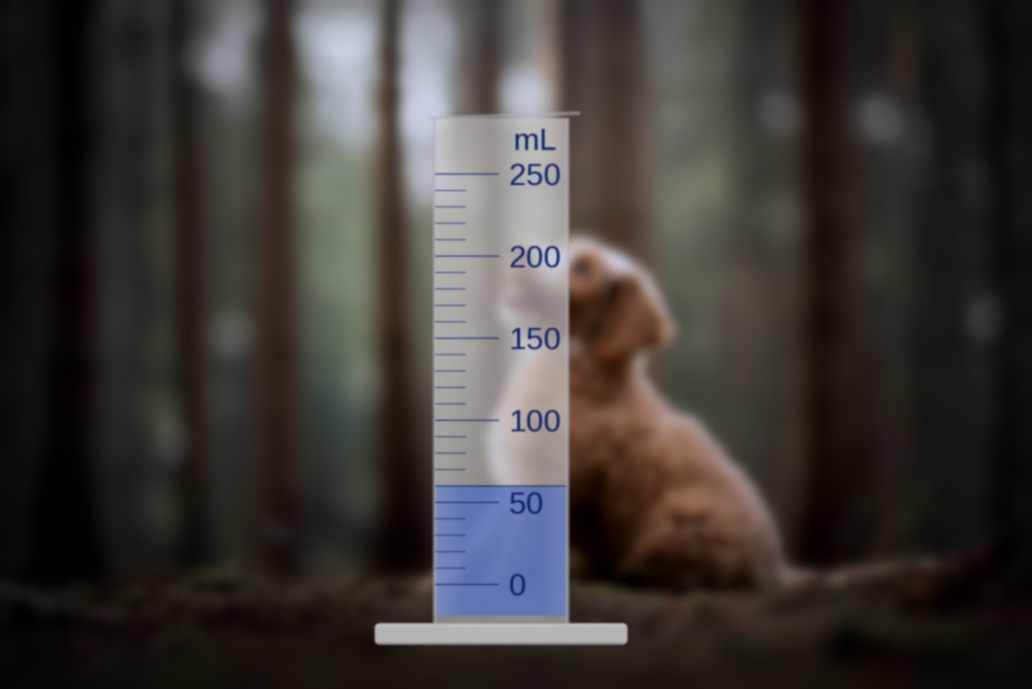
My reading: 60,mL
